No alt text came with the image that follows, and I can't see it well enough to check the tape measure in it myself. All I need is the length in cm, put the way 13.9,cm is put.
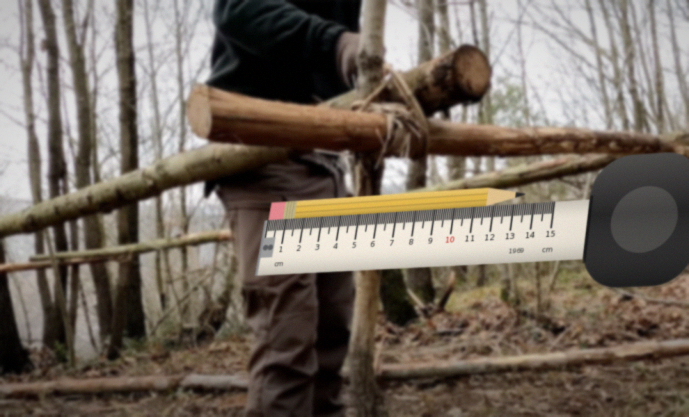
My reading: 13.5,cm
